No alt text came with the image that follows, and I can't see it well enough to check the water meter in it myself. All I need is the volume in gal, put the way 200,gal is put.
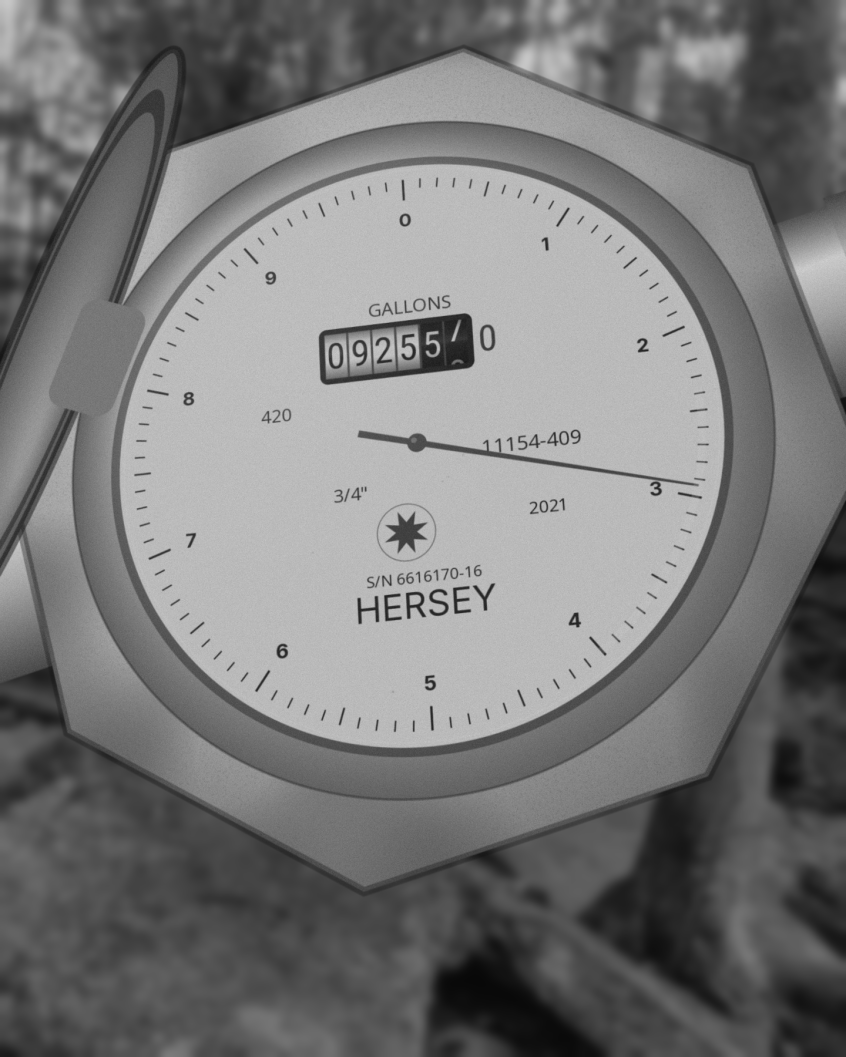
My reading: 925572.9,gal
